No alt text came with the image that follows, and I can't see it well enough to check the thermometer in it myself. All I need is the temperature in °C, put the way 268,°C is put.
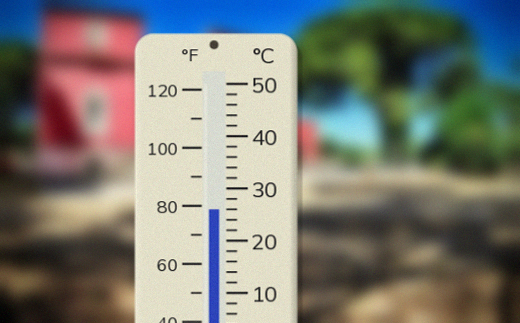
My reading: 26,°C
